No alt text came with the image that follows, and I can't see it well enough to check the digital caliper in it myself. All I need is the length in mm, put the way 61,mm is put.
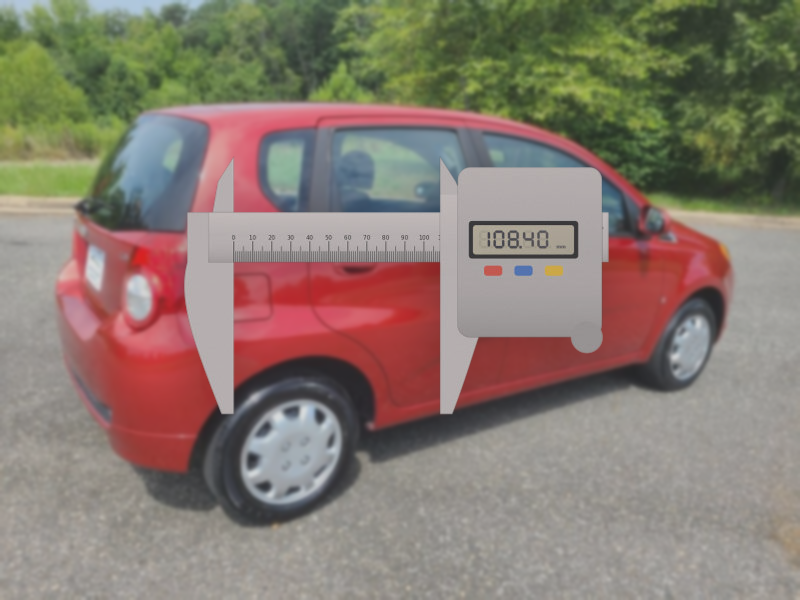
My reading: 108.40,mm
